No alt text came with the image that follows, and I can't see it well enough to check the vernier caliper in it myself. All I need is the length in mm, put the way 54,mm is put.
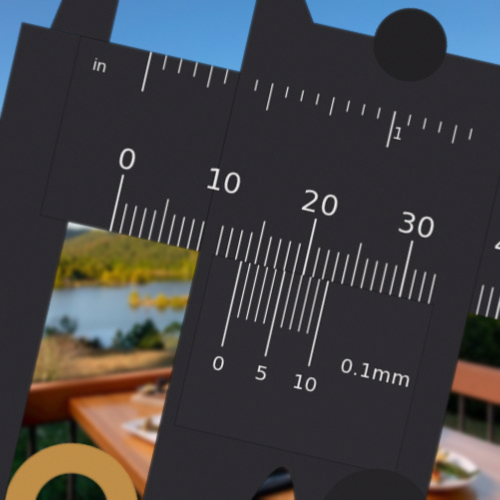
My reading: 13.6,mm
